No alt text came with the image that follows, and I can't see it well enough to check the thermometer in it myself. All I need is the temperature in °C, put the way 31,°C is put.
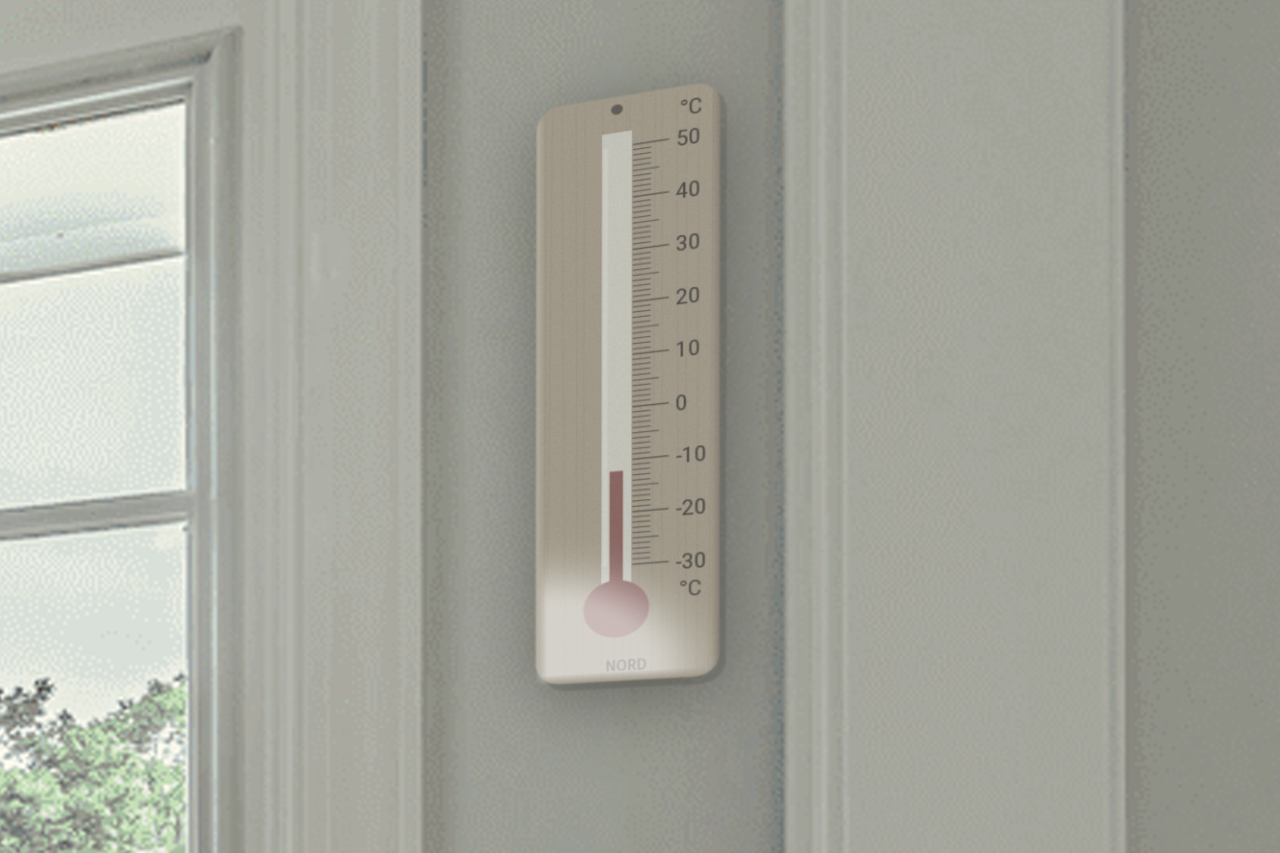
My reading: -12,°C
